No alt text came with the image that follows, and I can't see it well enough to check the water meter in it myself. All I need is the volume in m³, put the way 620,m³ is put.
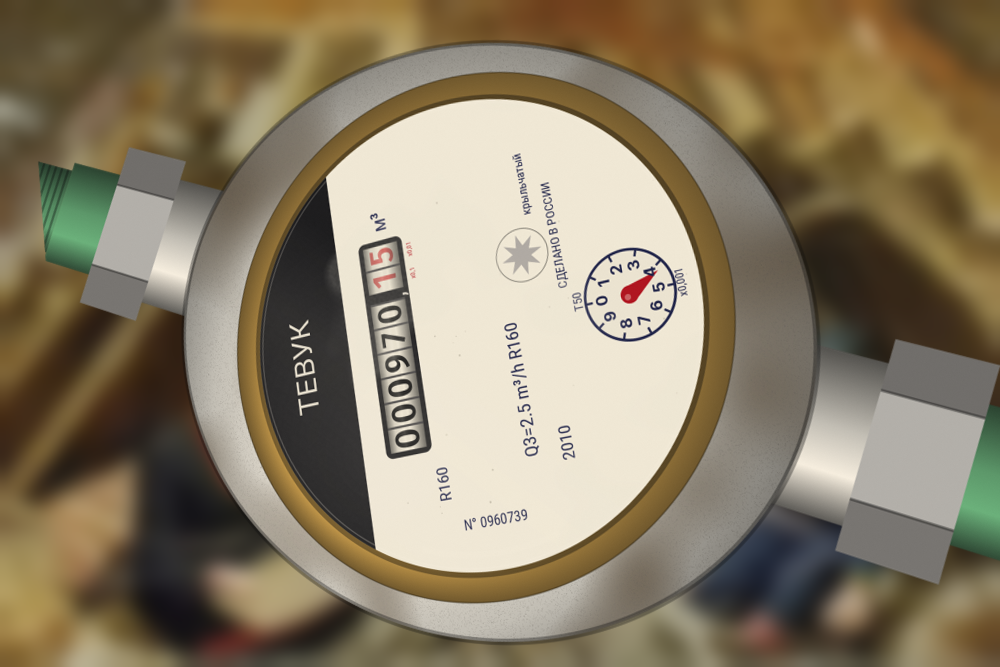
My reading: 970.154,m³
